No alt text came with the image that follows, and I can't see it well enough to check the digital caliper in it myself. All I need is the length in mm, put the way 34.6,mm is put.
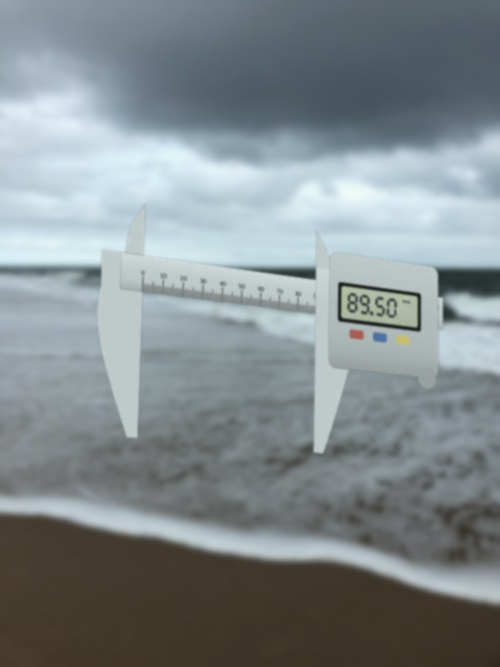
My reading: 89.50,mm
